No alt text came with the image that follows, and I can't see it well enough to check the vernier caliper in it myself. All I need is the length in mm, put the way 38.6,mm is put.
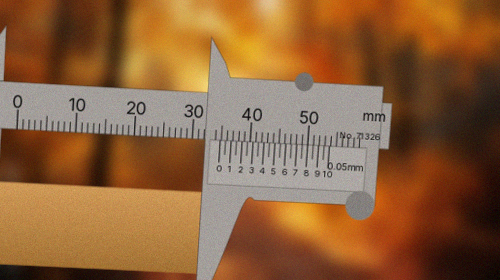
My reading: 34.8,mm
